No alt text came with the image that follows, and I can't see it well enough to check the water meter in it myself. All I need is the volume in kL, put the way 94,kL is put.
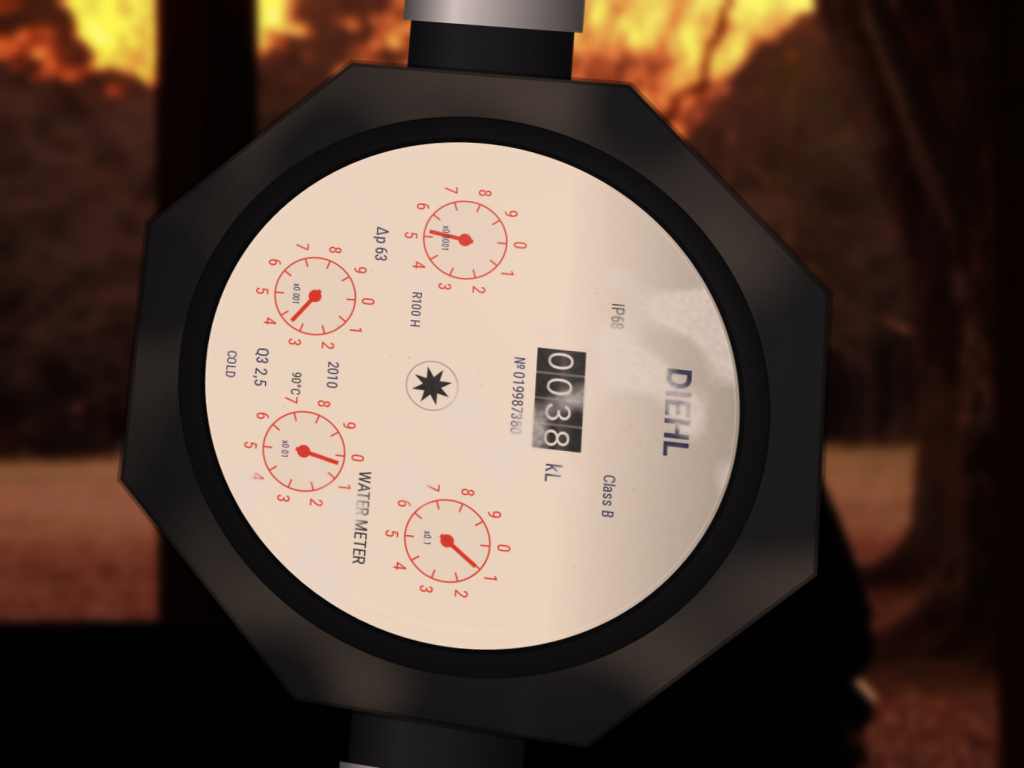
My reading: 38.1035,kL
